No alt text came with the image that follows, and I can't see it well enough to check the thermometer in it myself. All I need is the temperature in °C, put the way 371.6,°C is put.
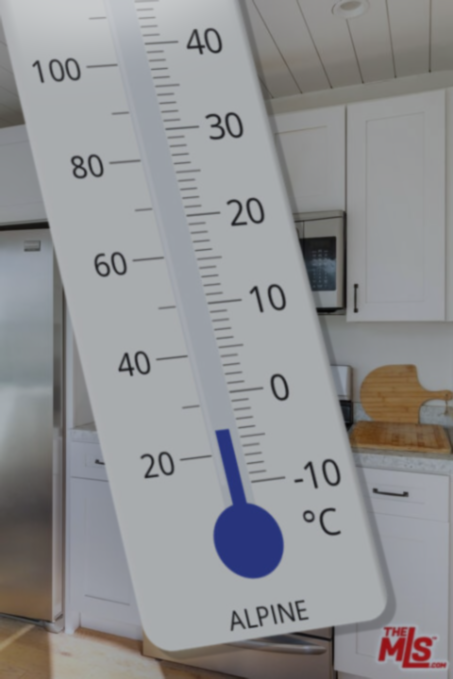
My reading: -4,°C
